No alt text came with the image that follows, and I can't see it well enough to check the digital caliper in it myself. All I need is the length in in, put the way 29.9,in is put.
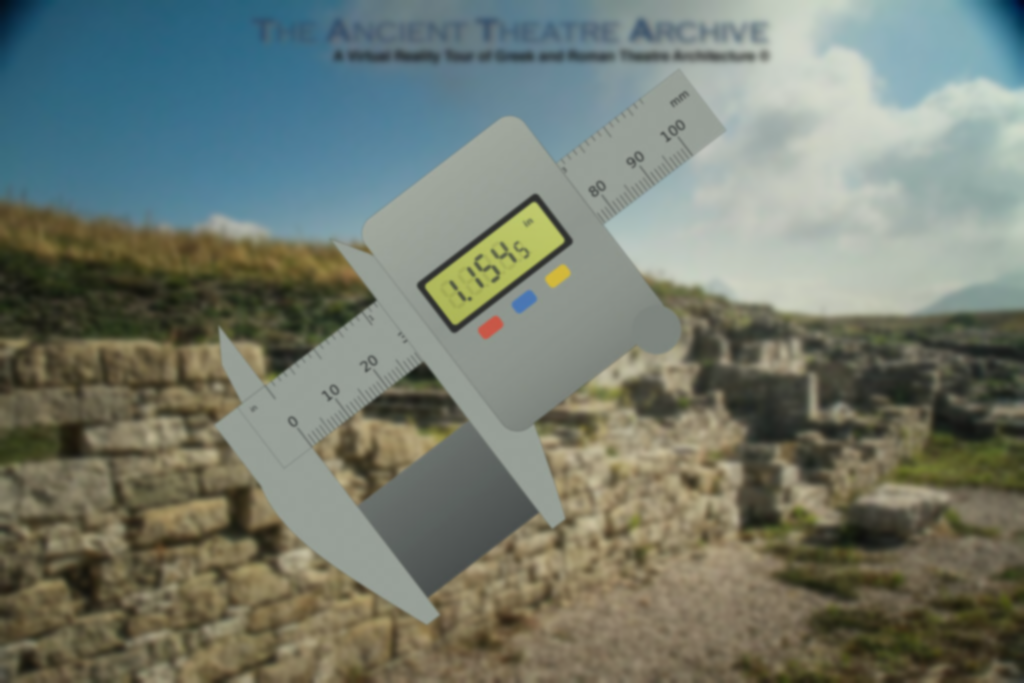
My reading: 1.1545,in
